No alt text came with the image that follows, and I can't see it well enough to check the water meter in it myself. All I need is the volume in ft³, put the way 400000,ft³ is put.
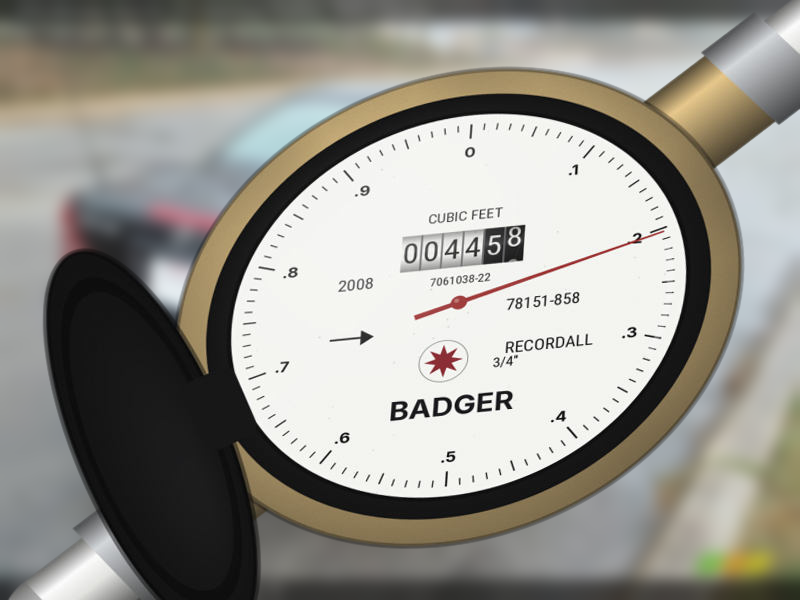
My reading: 4458.20,ft³
